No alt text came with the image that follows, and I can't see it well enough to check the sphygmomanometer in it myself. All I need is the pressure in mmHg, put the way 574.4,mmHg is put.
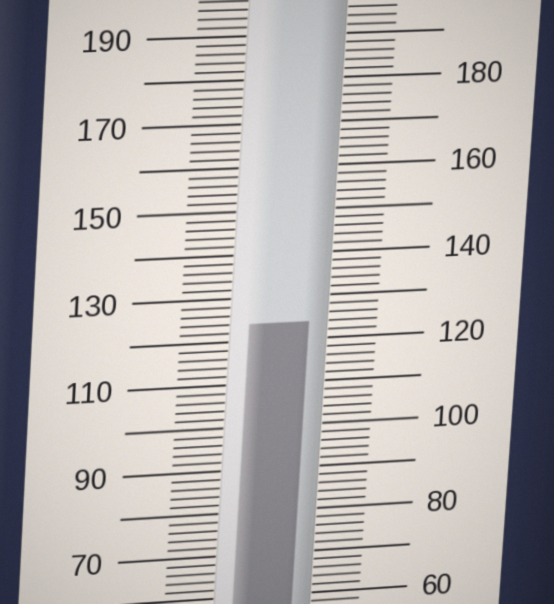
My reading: 124,mmHg
